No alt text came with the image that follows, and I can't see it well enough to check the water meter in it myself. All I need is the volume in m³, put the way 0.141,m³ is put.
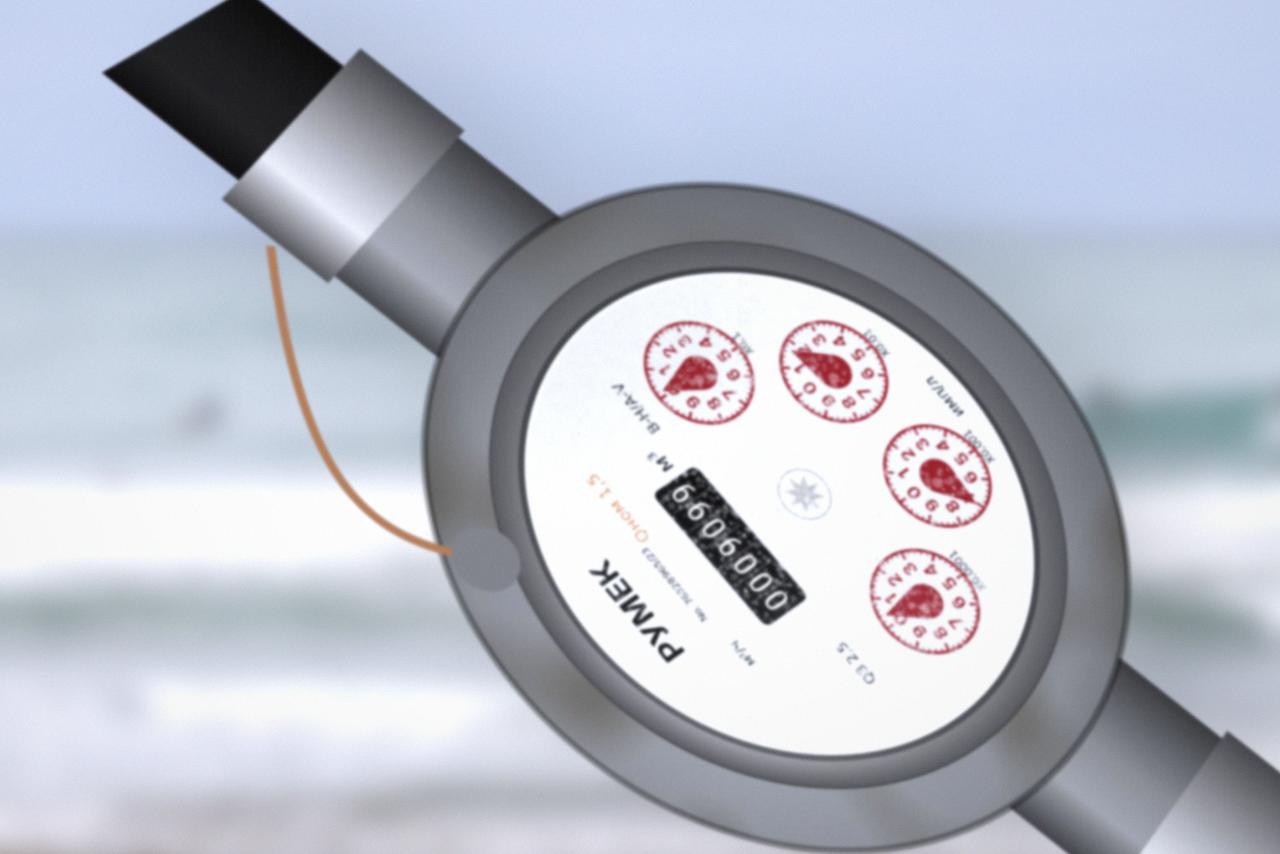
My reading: 9099.0170,m³
